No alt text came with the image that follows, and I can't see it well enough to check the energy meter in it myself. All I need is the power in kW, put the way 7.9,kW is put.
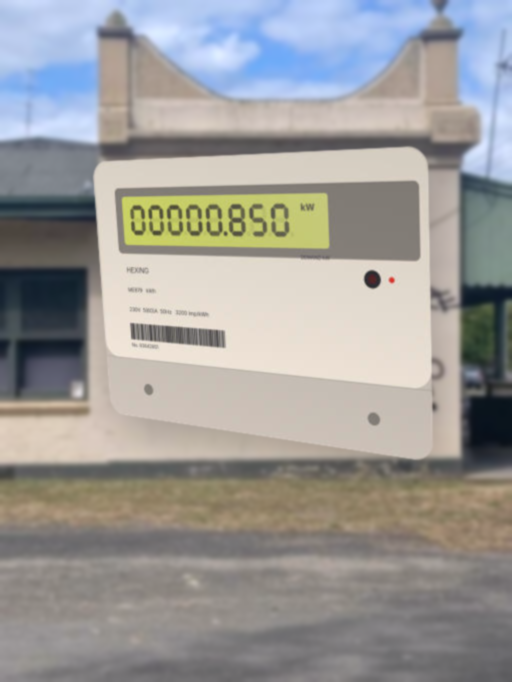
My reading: 0.850,kW
